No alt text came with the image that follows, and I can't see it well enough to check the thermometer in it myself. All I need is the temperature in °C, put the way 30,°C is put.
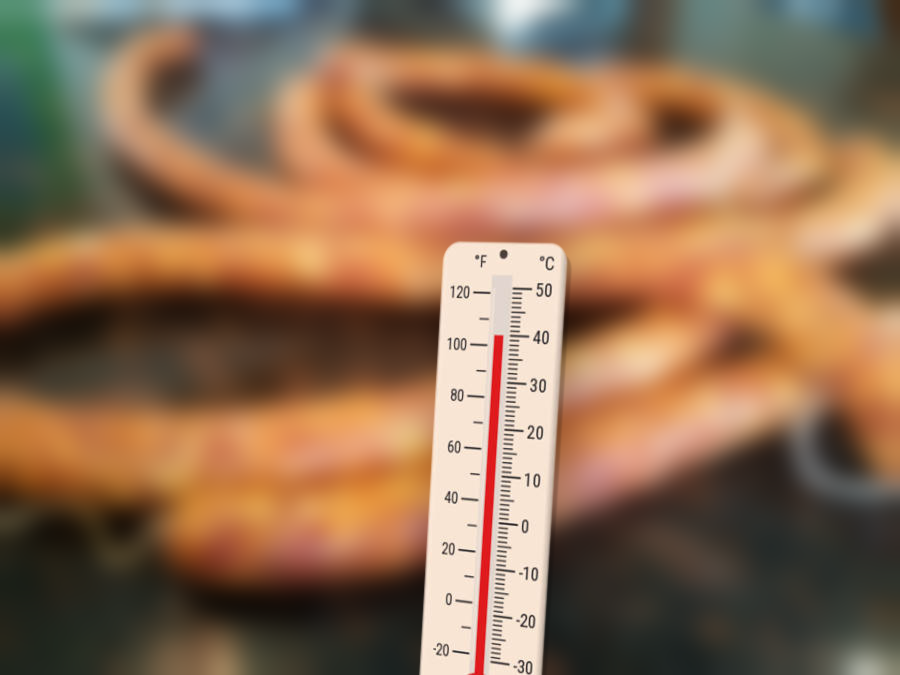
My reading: 40,°C
